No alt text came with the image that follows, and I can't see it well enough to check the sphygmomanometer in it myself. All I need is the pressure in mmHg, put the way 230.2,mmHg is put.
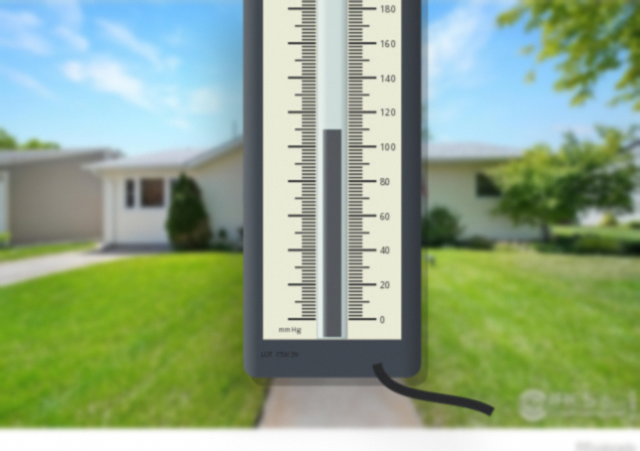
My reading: 110,mmHg
